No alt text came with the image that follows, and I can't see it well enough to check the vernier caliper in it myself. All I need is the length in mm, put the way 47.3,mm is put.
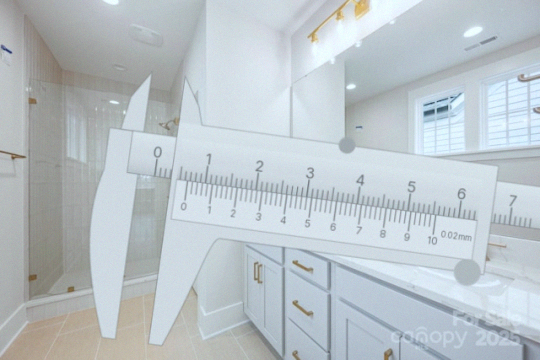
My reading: 6.5,mm
